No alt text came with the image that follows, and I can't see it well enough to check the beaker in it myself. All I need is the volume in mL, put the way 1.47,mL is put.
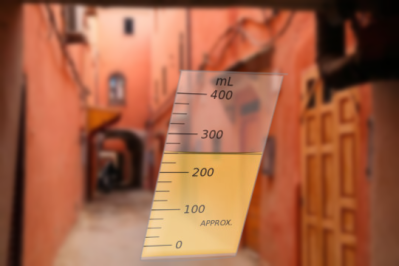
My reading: 250,mL
